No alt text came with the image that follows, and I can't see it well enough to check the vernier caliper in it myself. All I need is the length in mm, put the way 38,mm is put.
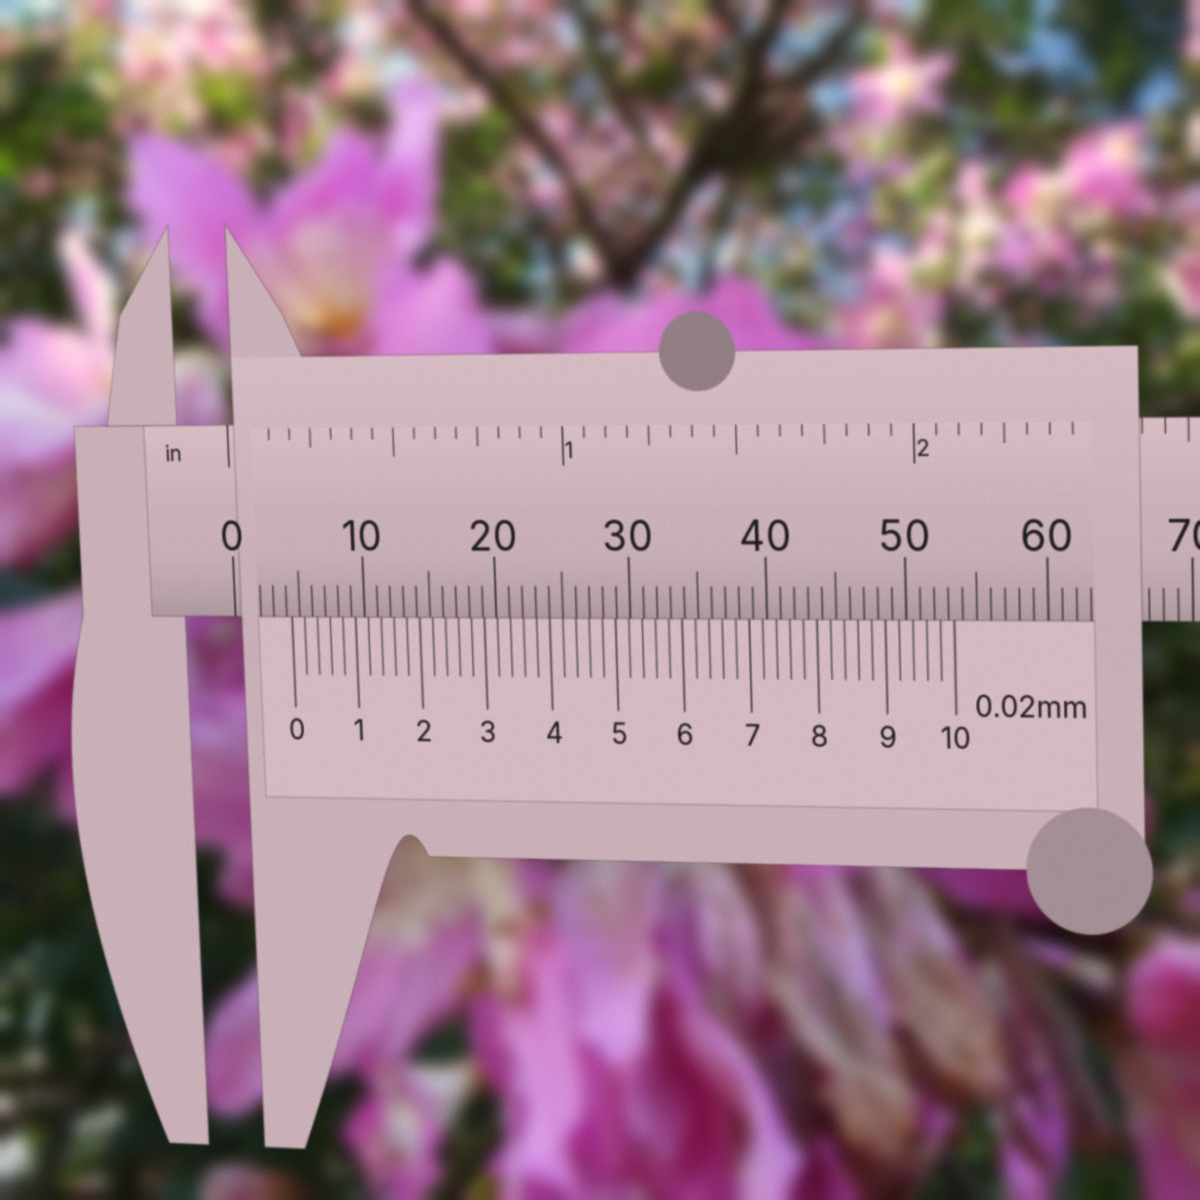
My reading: 4.4,mm
